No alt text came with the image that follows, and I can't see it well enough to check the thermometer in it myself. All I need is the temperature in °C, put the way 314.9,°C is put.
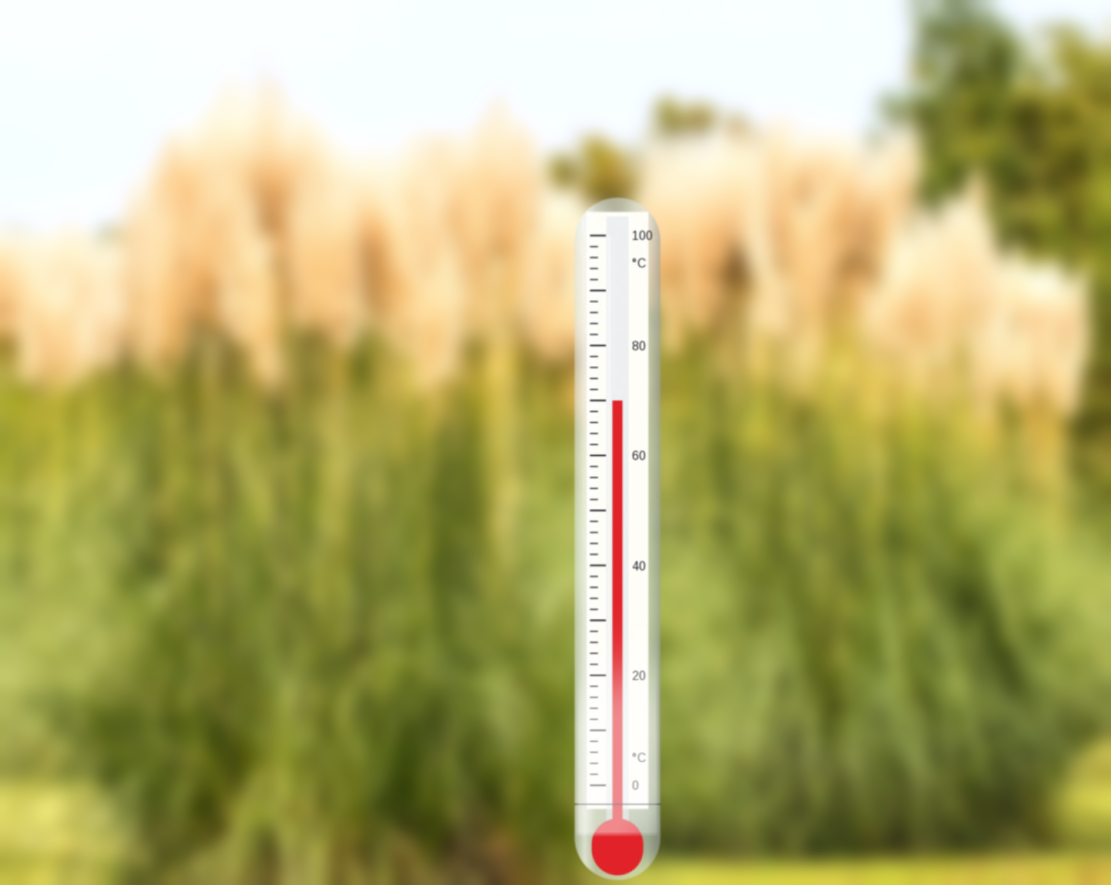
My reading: 70,°C
